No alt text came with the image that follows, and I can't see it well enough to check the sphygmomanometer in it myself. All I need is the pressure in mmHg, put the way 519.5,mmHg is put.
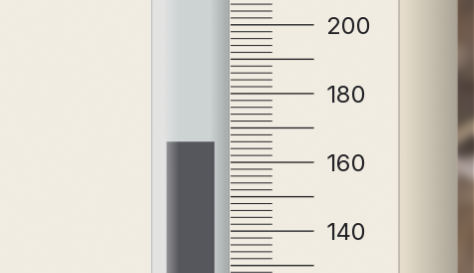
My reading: 166,mmHg
